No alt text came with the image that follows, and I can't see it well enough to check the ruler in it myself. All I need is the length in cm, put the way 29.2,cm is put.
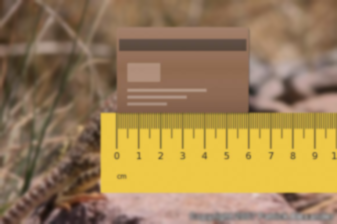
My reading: 6,cm
